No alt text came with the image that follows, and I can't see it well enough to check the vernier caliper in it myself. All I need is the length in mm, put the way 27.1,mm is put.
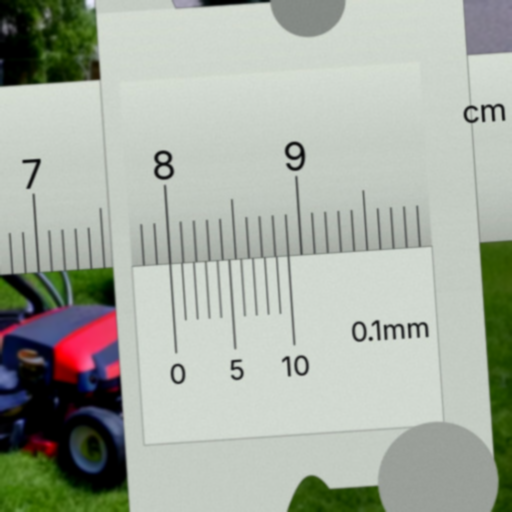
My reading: 80.0,mm
